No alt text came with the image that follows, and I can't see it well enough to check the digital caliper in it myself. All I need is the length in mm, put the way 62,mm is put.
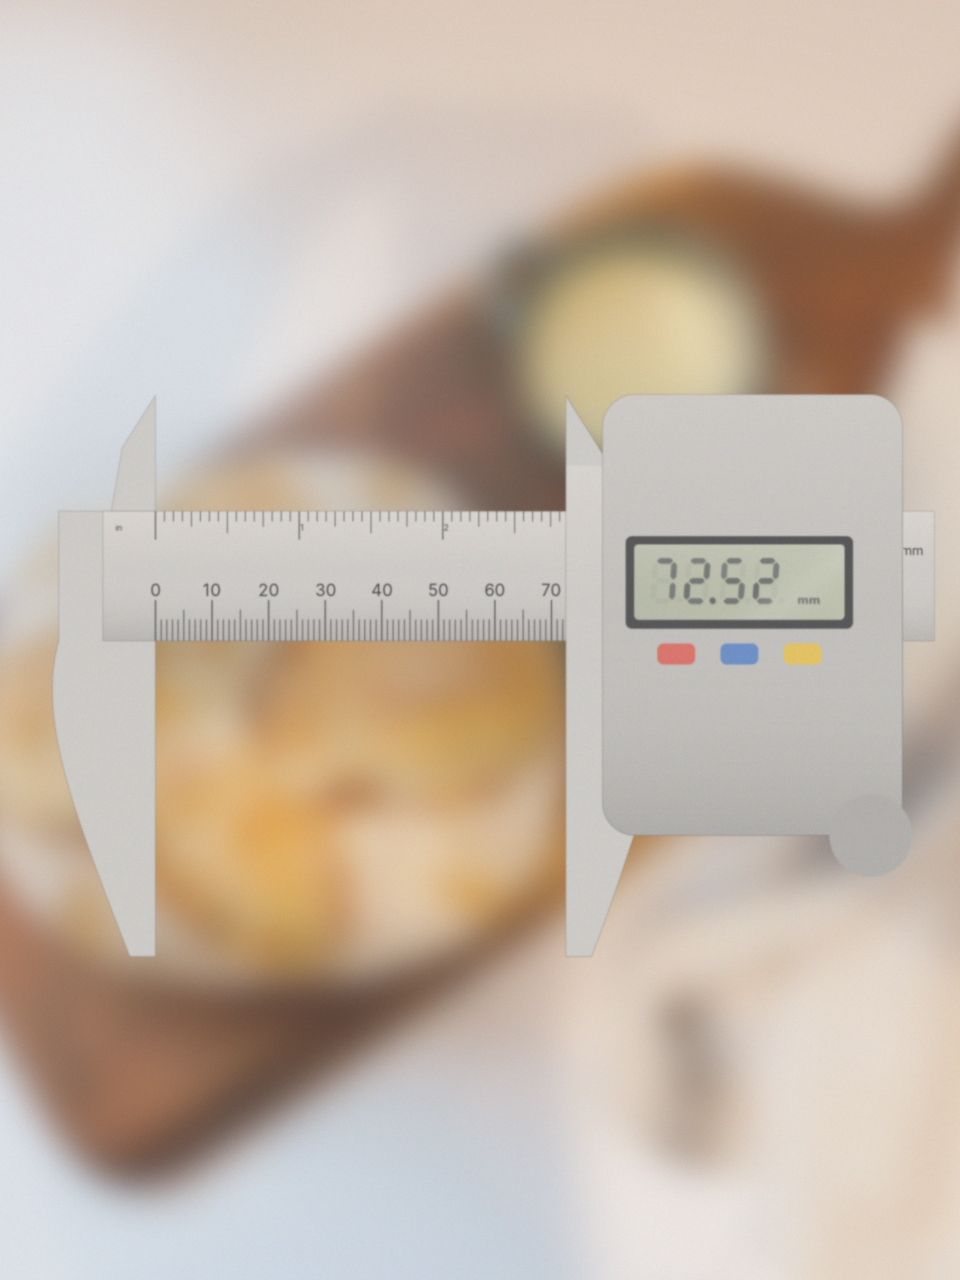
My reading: 72.52,mm
